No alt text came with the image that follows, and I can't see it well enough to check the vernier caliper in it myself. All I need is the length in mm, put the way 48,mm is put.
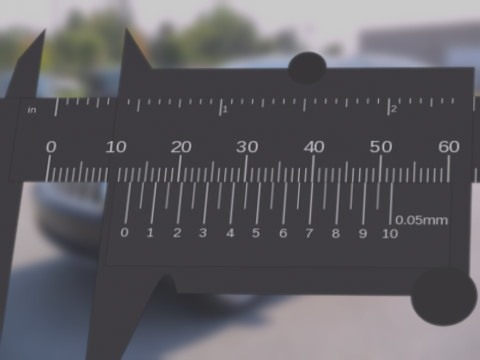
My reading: 12.8,mm
